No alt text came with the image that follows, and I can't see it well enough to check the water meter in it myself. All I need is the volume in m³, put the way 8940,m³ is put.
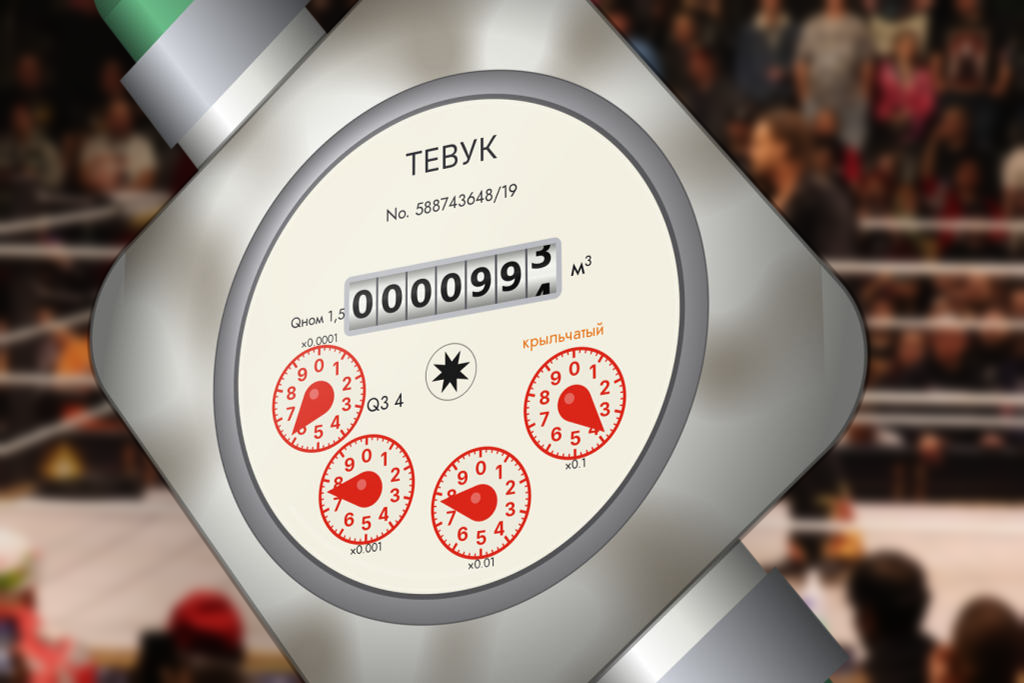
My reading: 993.3776,m³
